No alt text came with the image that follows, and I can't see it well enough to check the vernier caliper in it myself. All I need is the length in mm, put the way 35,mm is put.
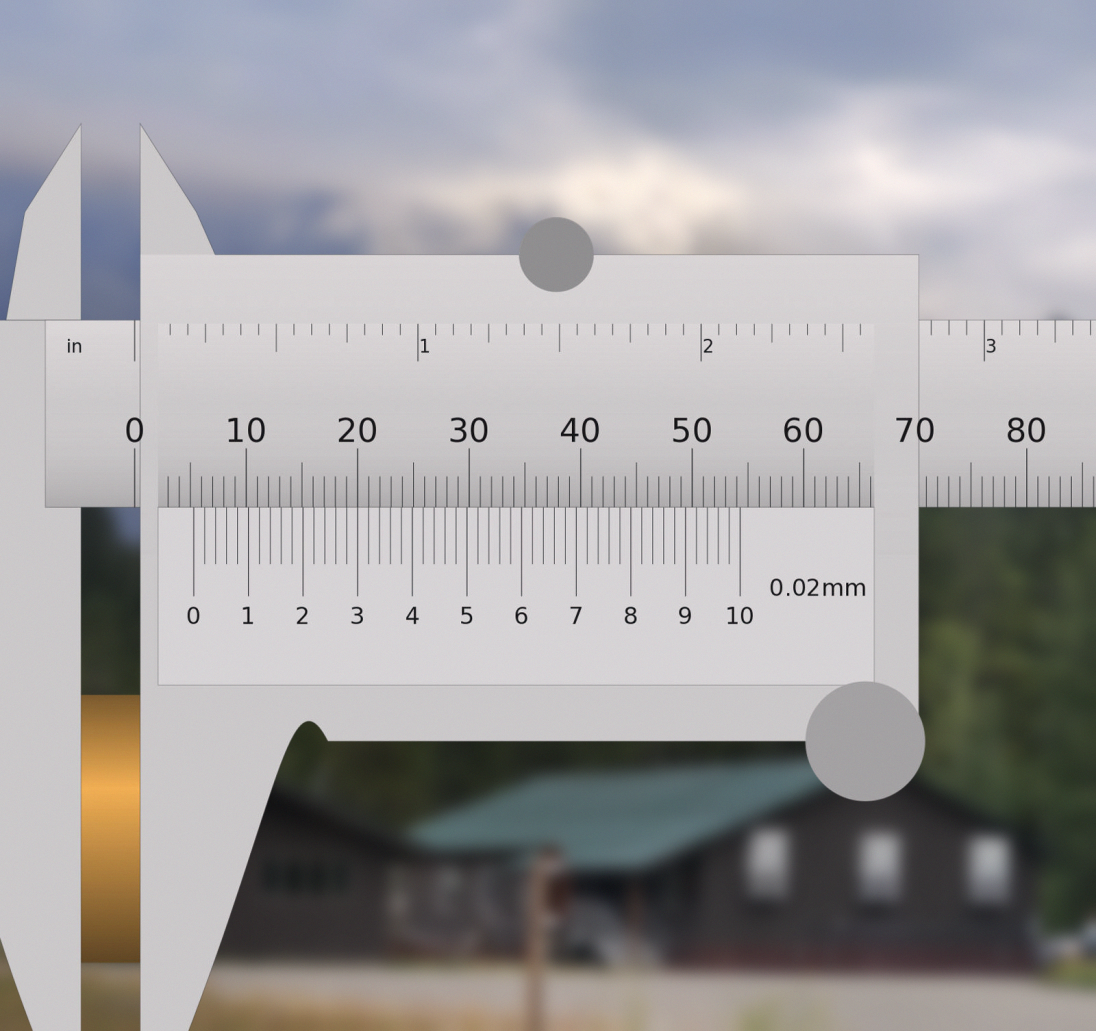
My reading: 5.3,mm
